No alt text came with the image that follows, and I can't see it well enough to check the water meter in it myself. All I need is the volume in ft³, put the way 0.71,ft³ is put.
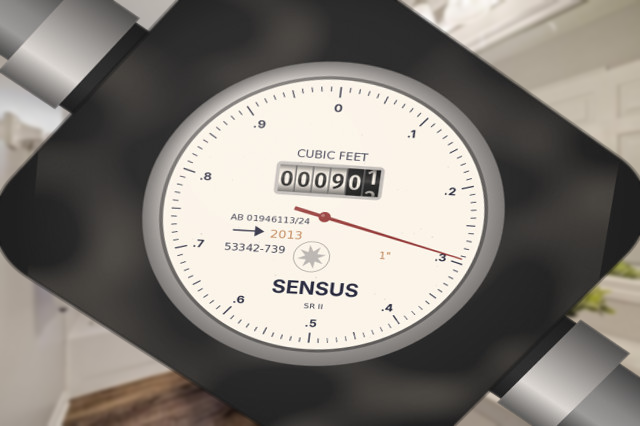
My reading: 901.29,ft³
